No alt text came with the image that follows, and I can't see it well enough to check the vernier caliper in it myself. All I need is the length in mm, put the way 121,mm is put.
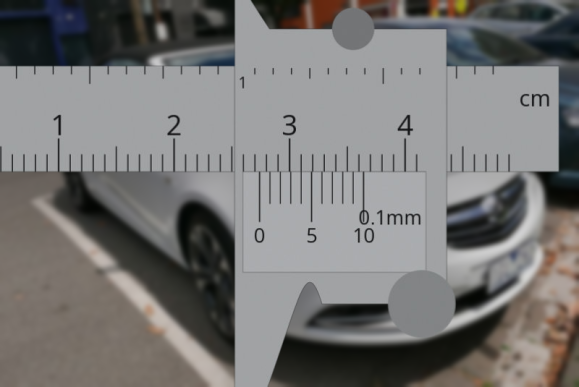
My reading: 27.4,mm
